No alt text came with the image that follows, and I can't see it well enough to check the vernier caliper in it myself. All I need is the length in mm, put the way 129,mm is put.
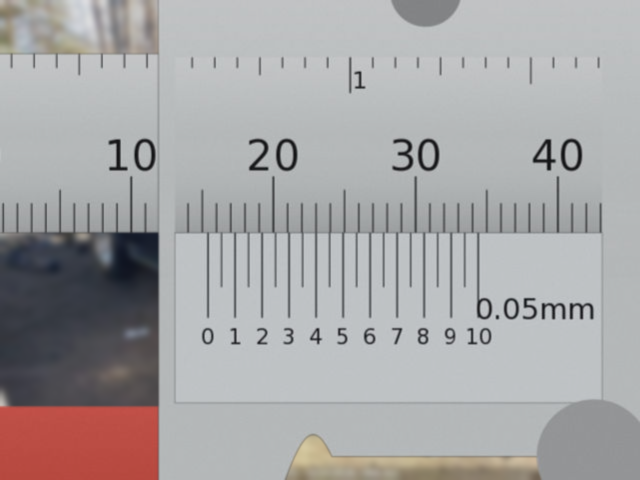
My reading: 15.4,mm
